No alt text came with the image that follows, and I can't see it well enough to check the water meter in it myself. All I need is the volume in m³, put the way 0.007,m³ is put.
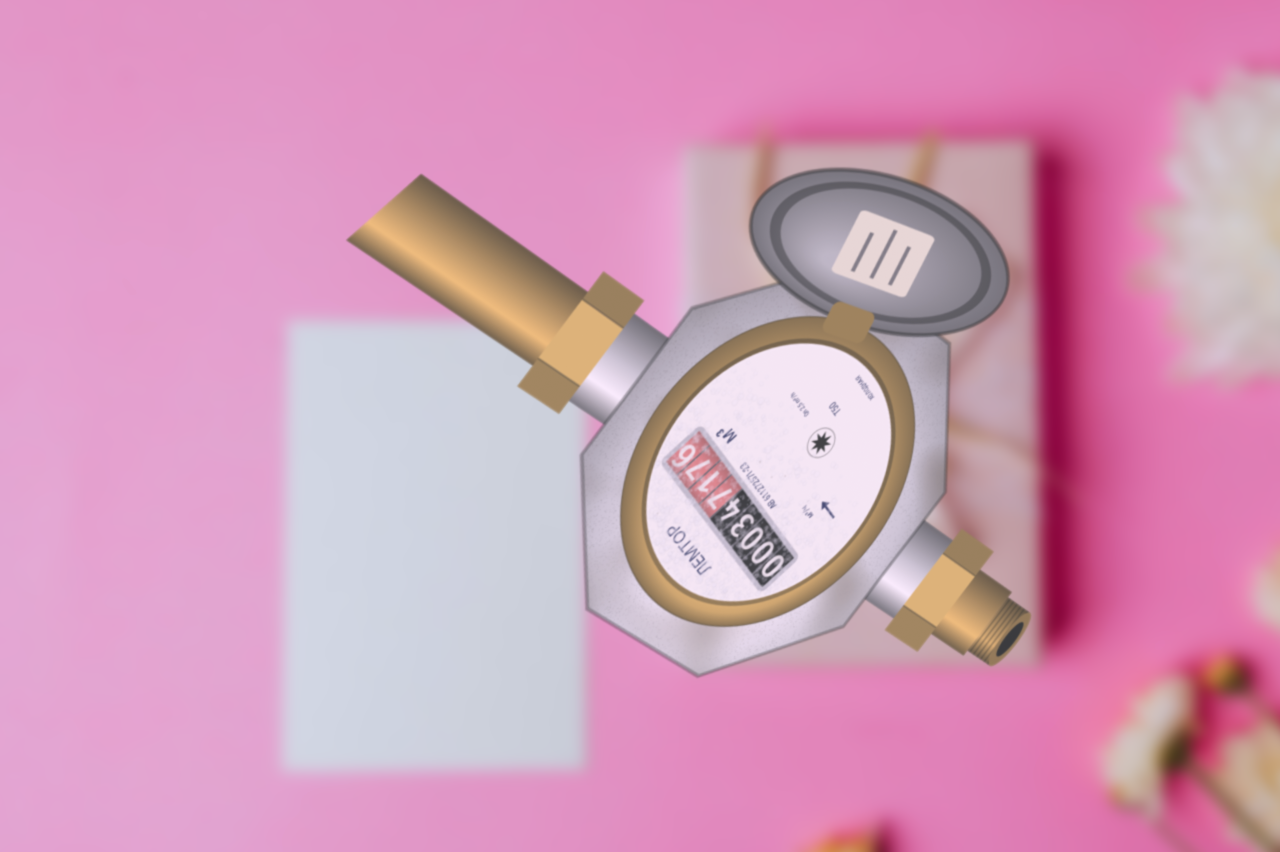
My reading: 34.7176,m³
